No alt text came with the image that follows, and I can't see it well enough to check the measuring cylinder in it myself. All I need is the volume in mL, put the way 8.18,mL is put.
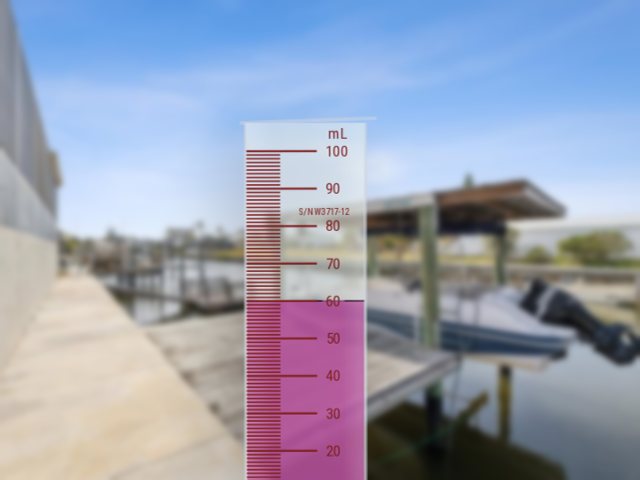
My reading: 60,mL
